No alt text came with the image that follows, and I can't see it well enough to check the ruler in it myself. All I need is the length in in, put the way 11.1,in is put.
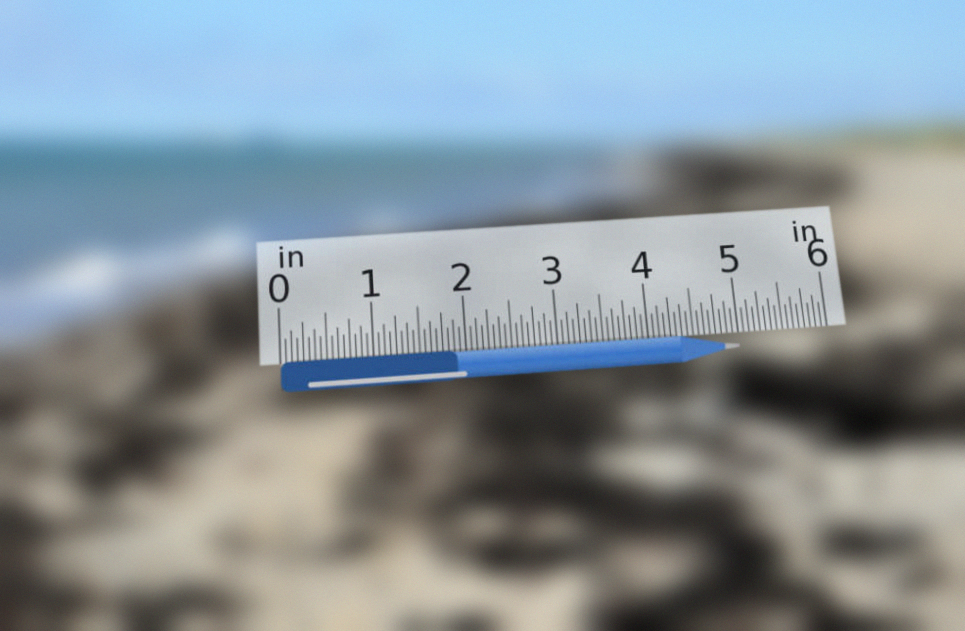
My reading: 5,in
